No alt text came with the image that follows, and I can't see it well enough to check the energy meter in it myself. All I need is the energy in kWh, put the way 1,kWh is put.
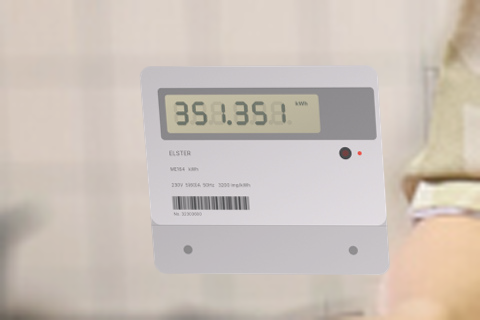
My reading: 351.351,kWh
